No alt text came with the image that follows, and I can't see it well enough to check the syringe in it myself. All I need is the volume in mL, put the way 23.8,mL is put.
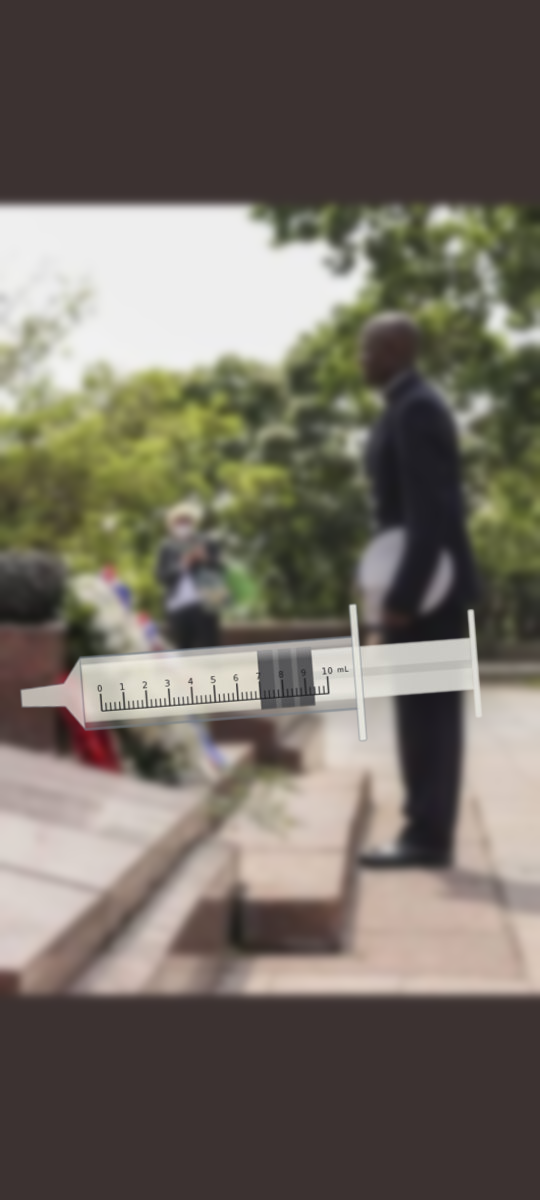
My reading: 7,mL
